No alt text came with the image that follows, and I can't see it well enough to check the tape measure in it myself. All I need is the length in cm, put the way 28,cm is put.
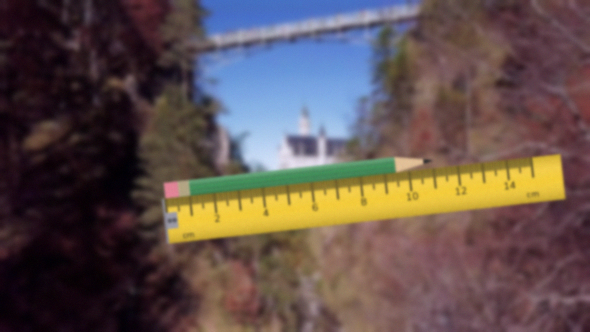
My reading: 11,cm
